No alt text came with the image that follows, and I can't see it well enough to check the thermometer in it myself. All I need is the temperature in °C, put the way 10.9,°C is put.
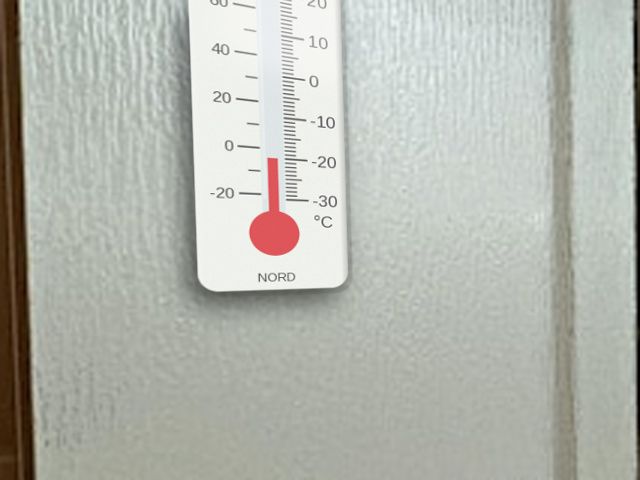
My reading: -20,°C
